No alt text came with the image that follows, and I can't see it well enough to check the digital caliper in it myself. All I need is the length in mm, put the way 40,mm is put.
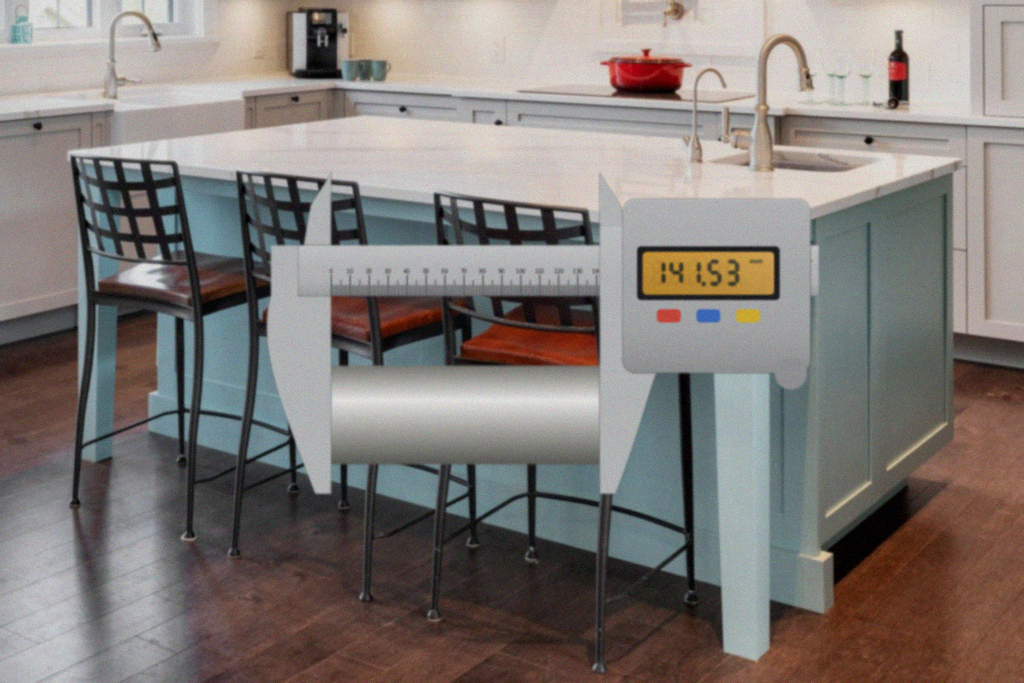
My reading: 141.53,mm
